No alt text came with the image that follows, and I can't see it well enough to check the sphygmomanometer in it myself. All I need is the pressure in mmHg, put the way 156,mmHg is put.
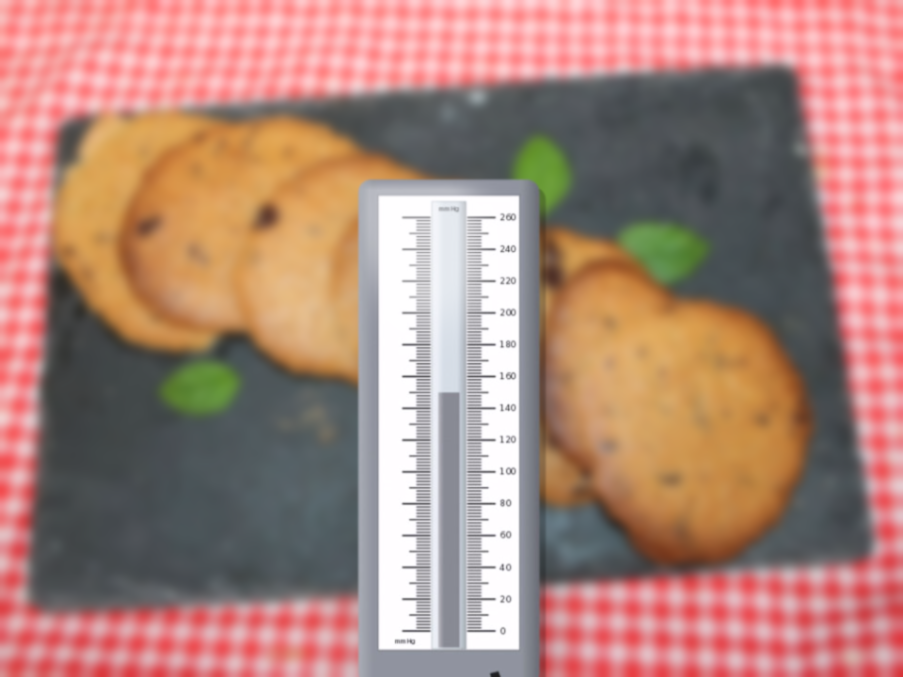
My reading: 150,mmHg
